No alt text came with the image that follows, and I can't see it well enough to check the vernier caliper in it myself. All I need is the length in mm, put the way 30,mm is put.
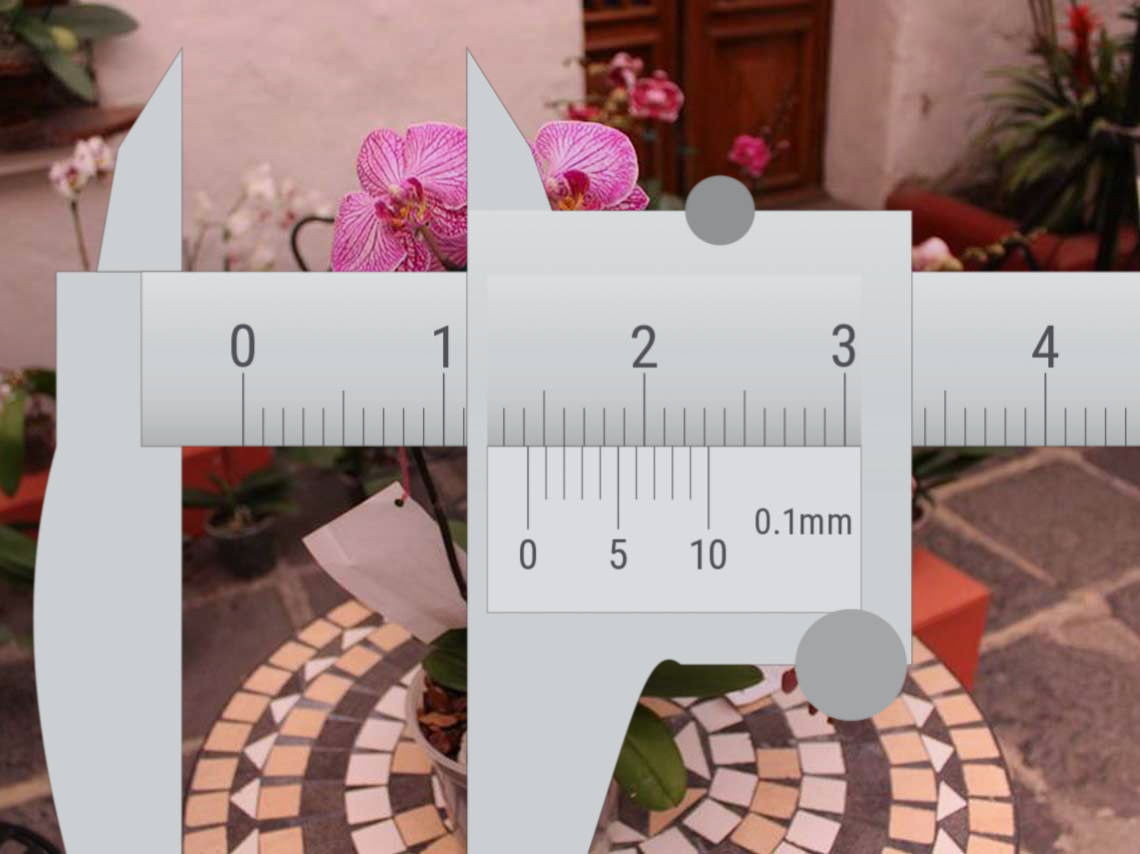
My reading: 14.2,mm
